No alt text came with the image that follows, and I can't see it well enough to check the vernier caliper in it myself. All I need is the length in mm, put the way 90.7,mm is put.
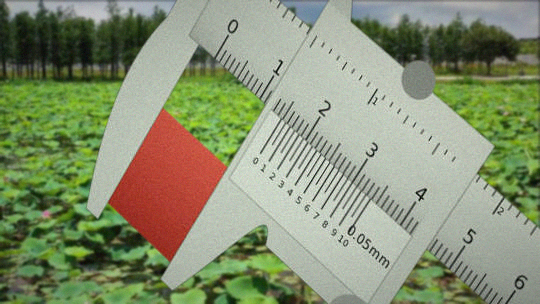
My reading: 14.8,mm
